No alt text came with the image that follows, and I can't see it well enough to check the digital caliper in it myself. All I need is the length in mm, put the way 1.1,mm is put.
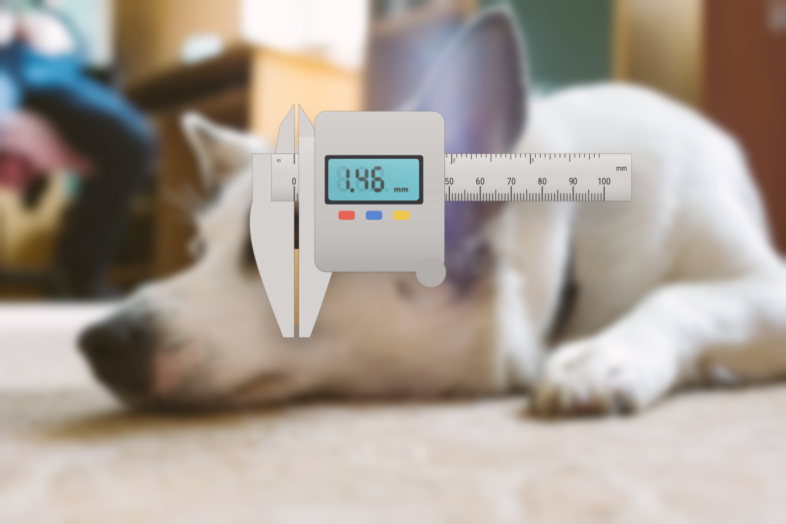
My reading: 1.46,mm
